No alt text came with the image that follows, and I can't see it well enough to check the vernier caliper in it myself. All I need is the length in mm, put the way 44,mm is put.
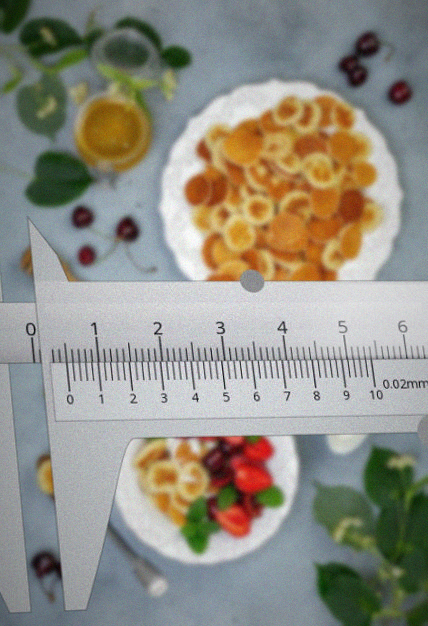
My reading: 5.0,mm
